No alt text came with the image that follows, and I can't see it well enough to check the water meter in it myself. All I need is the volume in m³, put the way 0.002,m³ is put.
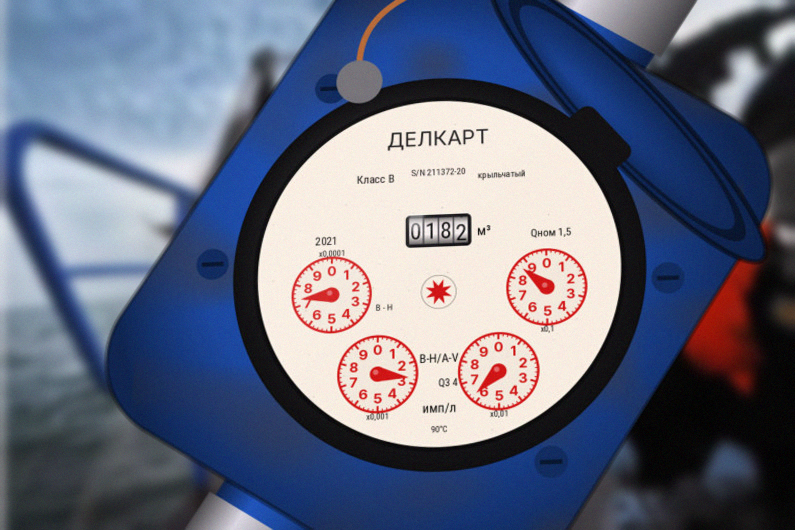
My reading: 181.8627,m³
